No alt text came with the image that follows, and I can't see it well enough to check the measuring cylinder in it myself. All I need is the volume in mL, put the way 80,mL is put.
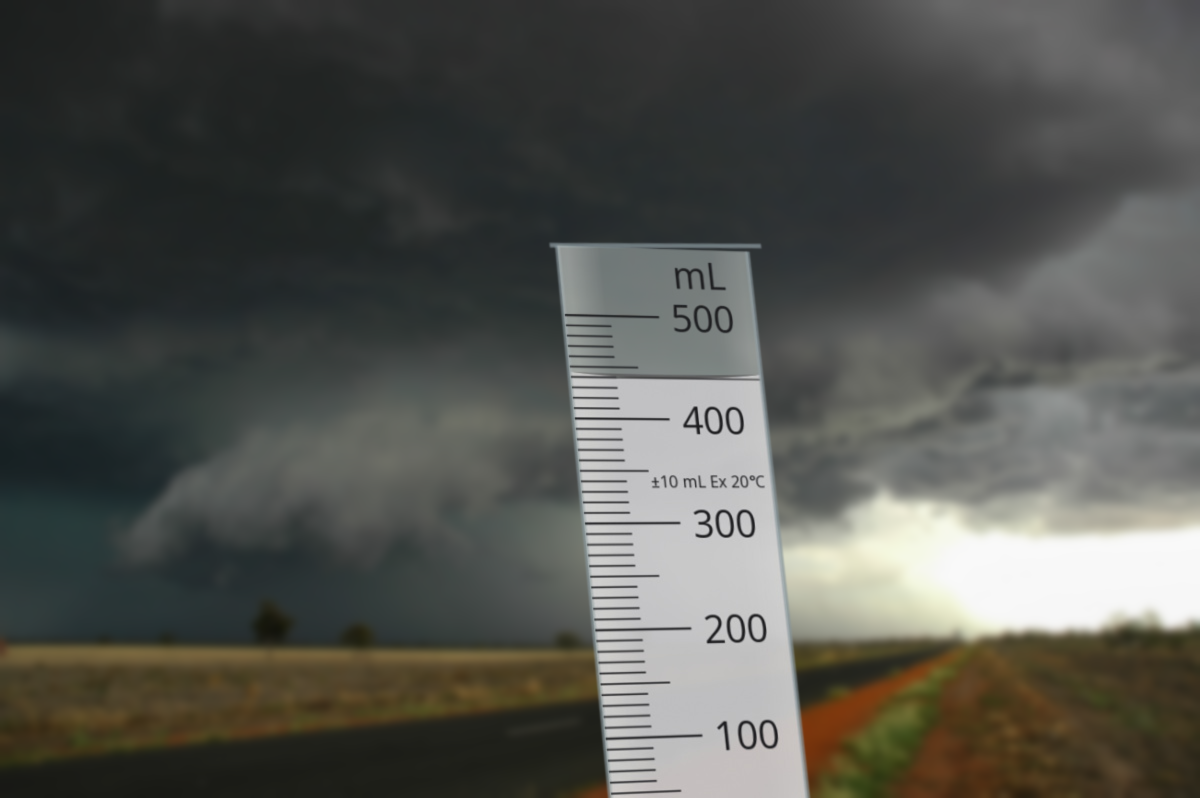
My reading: 440,mL
